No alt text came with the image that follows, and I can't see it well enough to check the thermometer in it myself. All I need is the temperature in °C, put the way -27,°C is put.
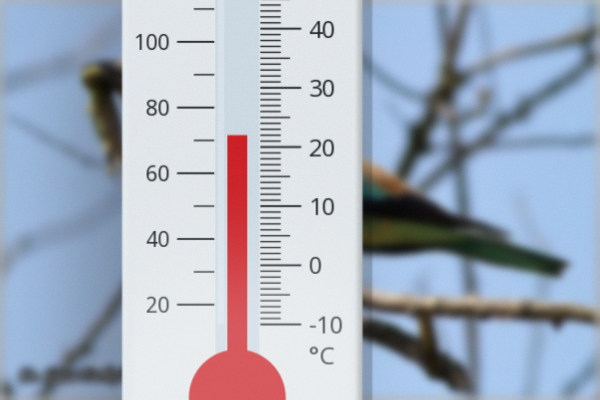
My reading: 22,°C
